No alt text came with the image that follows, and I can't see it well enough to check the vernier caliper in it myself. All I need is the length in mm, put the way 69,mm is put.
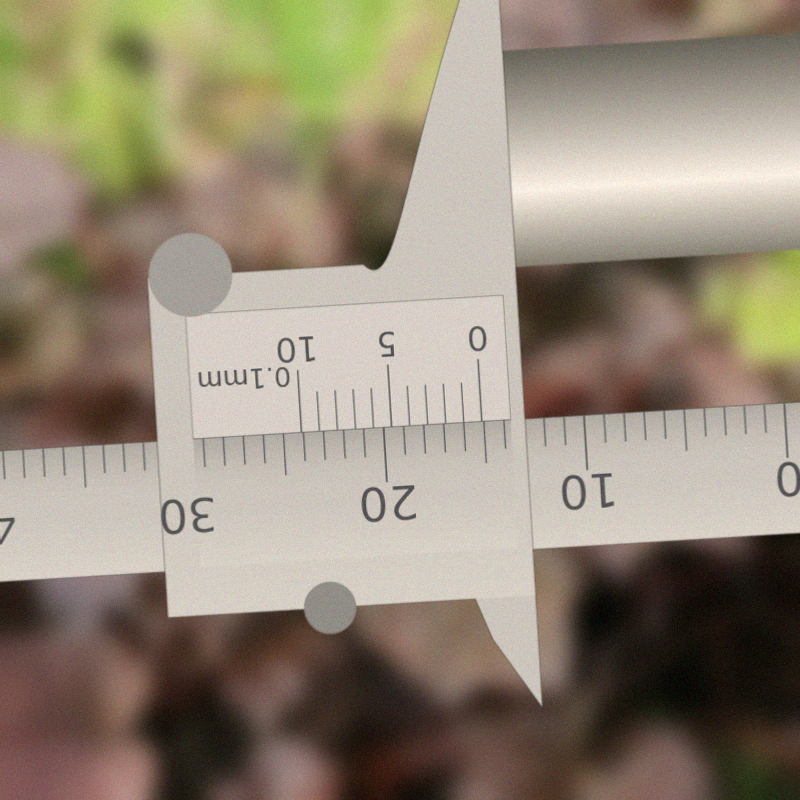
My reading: 15.1,mm
